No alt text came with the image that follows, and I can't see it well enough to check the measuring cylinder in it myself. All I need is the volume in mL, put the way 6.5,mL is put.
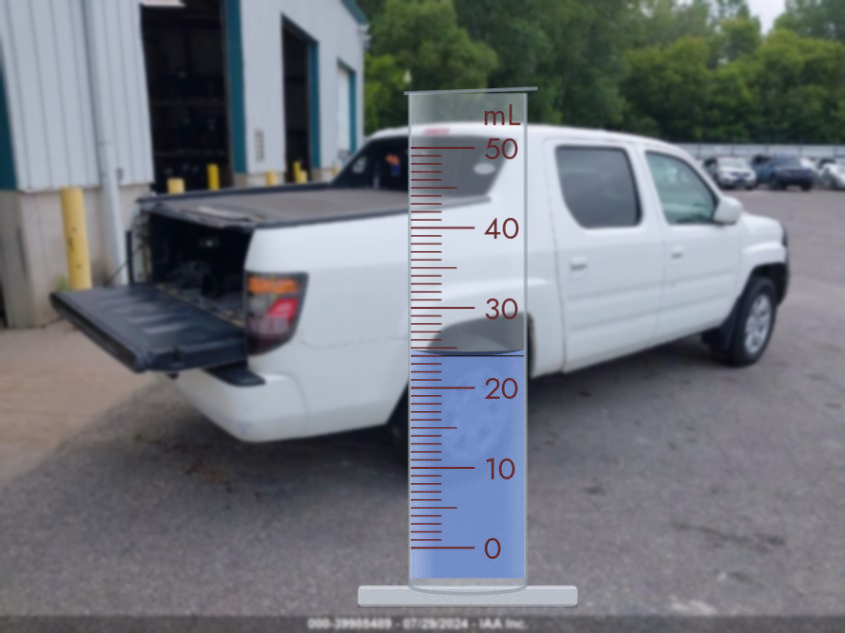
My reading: 24,mL
